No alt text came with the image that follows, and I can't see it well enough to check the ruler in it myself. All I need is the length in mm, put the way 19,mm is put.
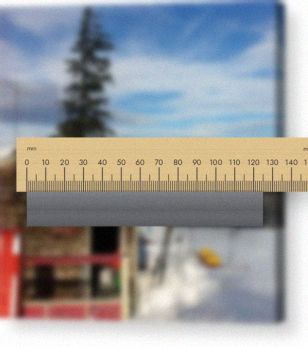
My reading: 125,mm
